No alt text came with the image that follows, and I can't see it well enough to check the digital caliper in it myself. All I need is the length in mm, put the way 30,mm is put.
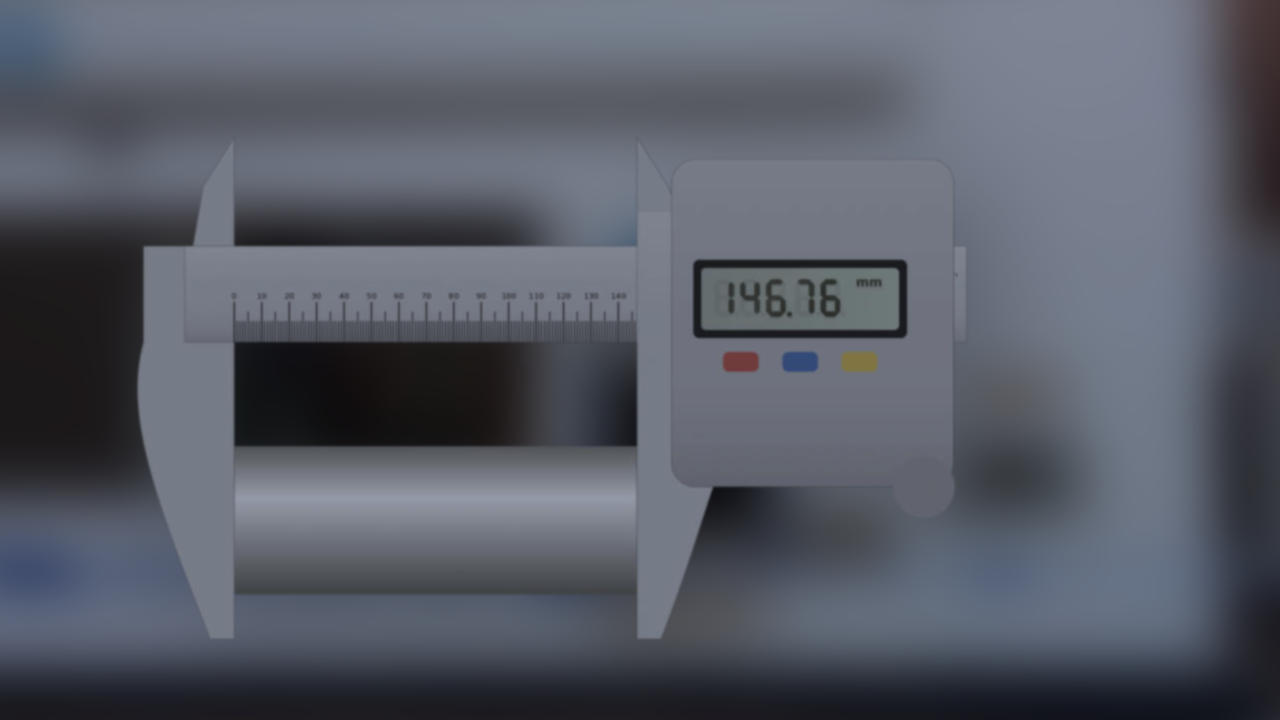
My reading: 146.76,mm
